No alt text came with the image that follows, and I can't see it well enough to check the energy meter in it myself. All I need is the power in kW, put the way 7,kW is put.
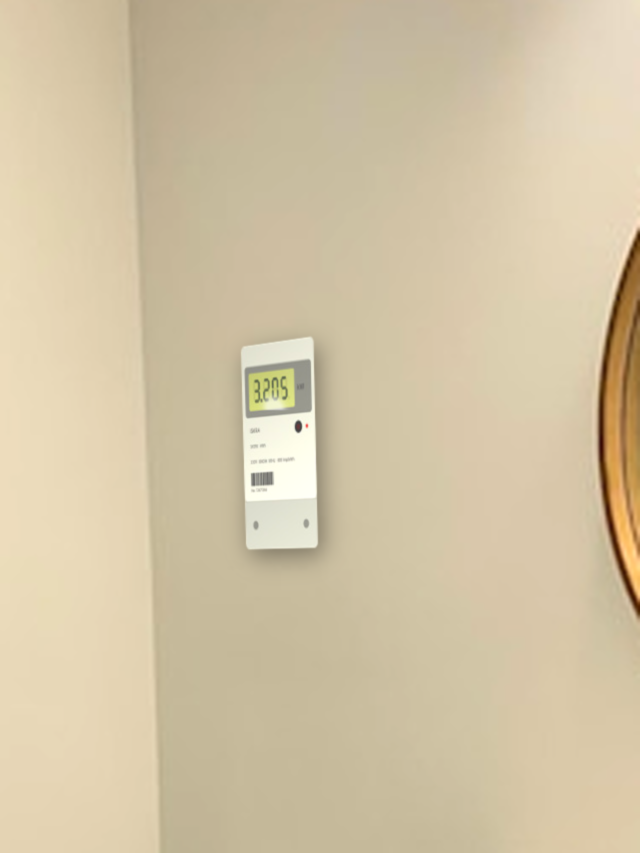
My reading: 3.205,kW
